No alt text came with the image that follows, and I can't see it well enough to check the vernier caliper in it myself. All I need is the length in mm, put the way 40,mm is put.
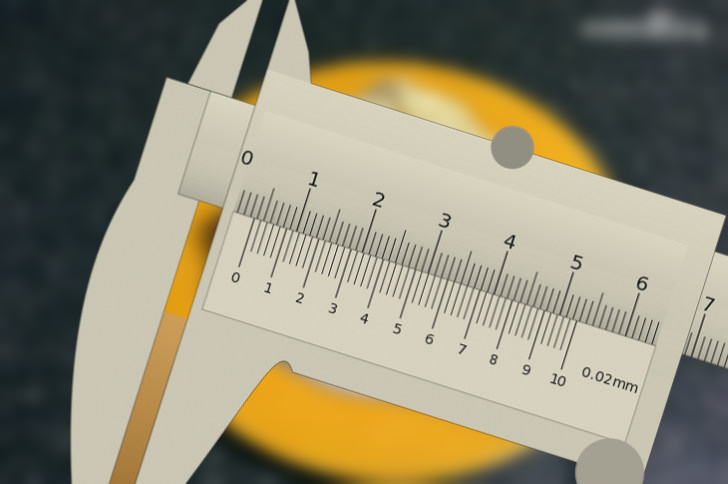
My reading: 3.6,mm
